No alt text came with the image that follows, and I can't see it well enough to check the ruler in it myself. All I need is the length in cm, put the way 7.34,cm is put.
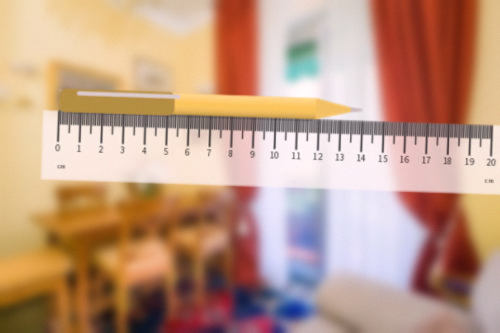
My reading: 14,cm
